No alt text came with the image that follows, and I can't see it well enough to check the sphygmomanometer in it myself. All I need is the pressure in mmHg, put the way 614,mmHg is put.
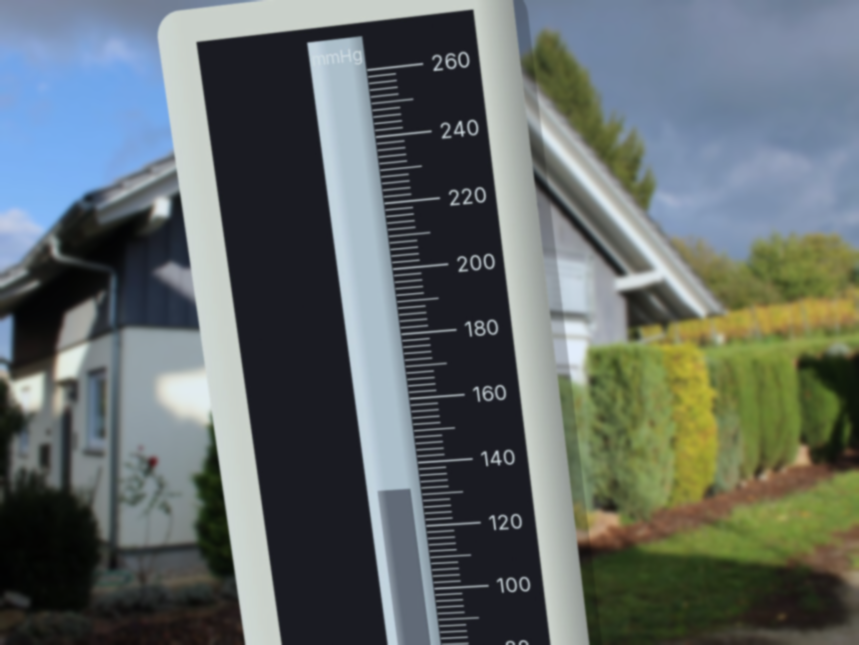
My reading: 132,mmHg
